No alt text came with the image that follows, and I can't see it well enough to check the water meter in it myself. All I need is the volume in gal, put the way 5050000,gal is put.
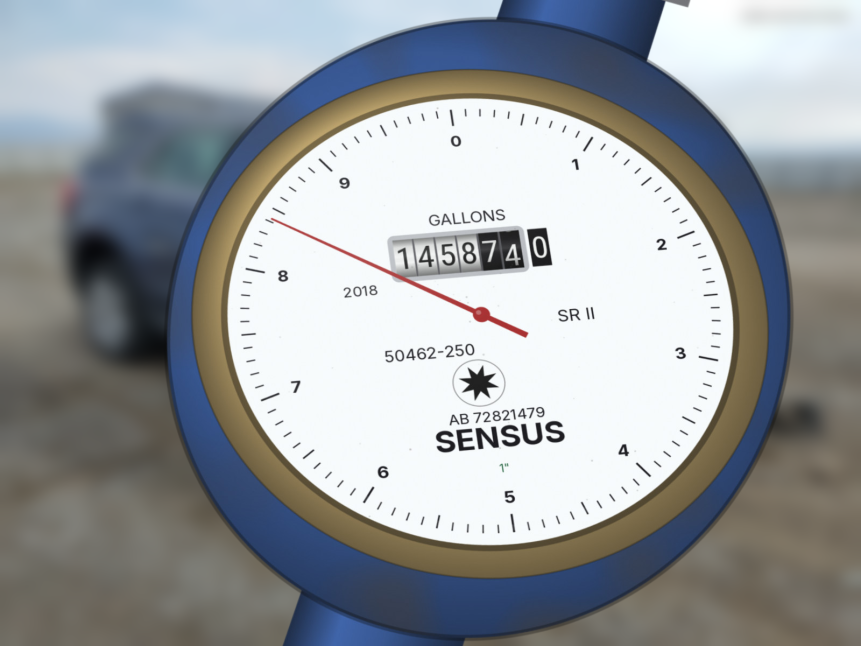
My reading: 1458738.4,gal
